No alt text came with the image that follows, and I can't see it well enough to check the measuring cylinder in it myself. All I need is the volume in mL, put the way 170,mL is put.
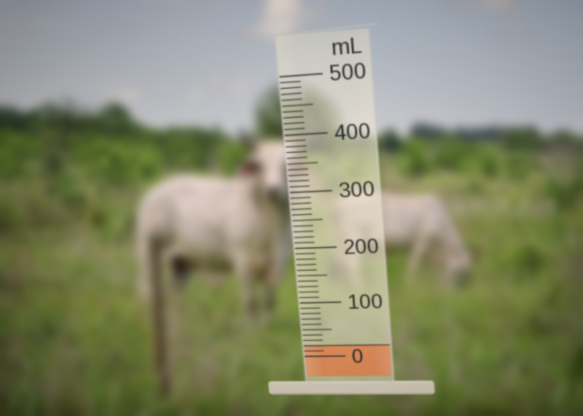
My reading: 20,mL
